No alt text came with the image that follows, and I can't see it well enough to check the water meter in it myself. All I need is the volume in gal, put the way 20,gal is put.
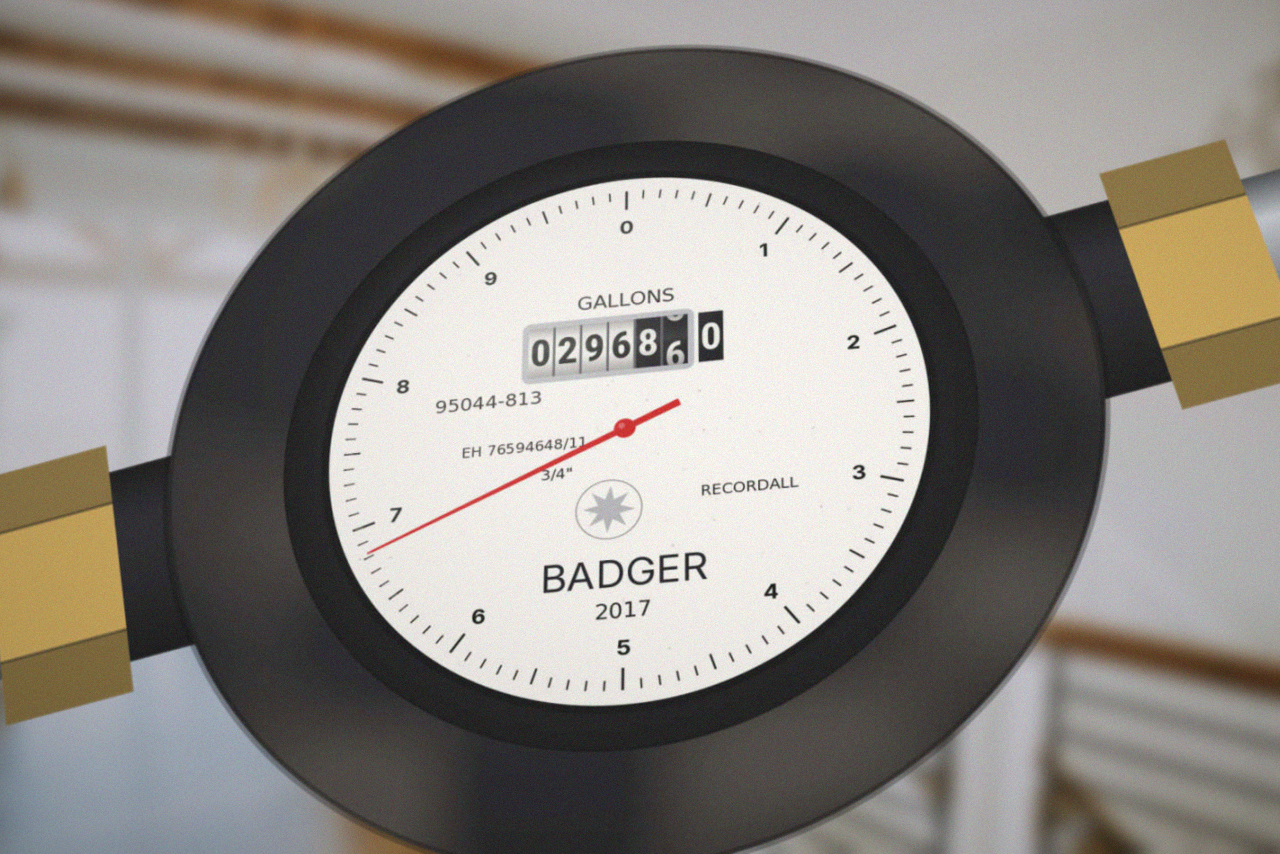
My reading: 296856.8,gal
